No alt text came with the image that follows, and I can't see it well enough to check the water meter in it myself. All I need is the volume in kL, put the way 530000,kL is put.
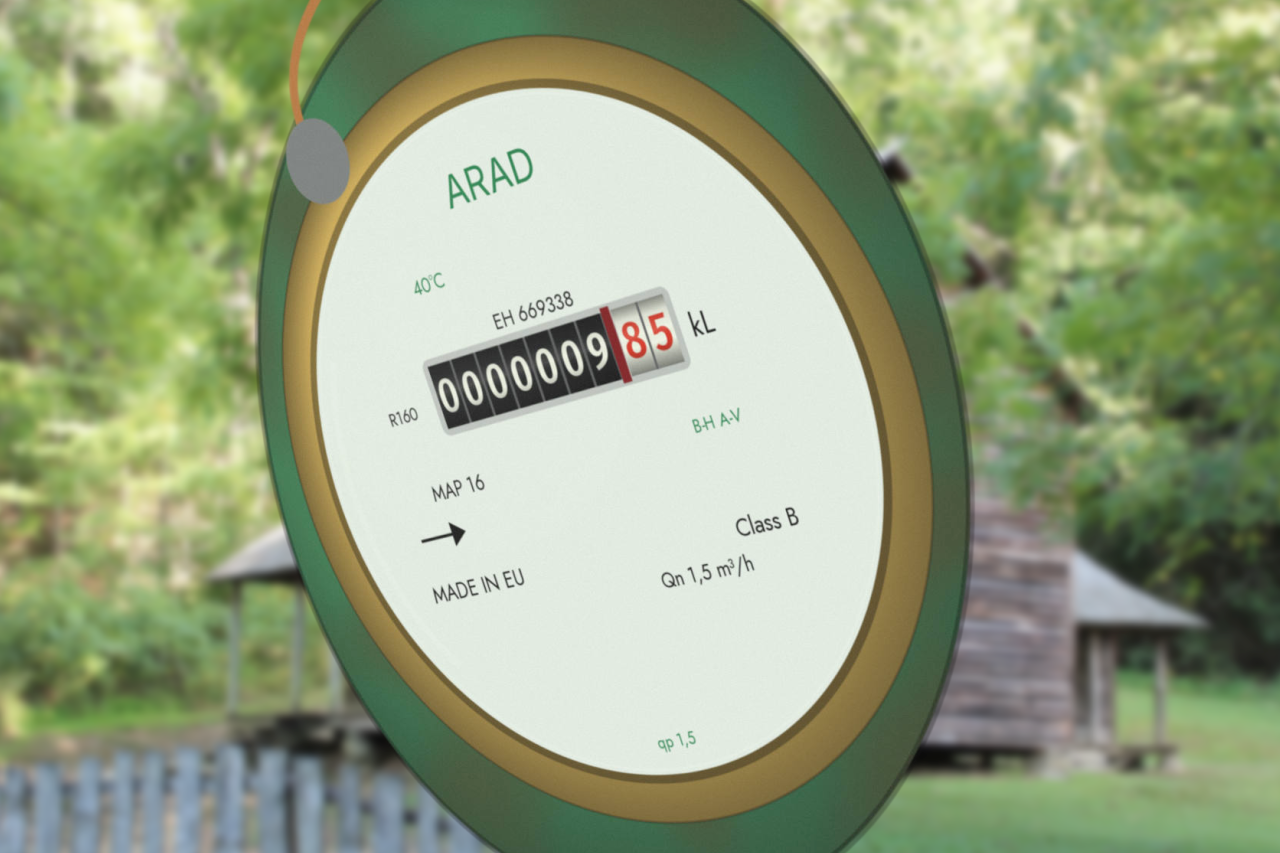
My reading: 9.85,kL
